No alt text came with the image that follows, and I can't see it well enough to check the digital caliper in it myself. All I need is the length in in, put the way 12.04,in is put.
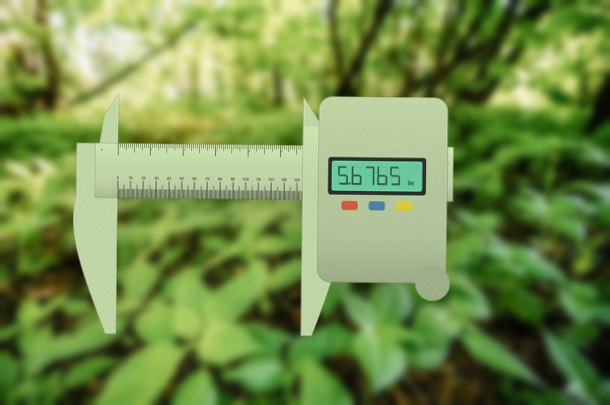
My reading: 5.6765,in
